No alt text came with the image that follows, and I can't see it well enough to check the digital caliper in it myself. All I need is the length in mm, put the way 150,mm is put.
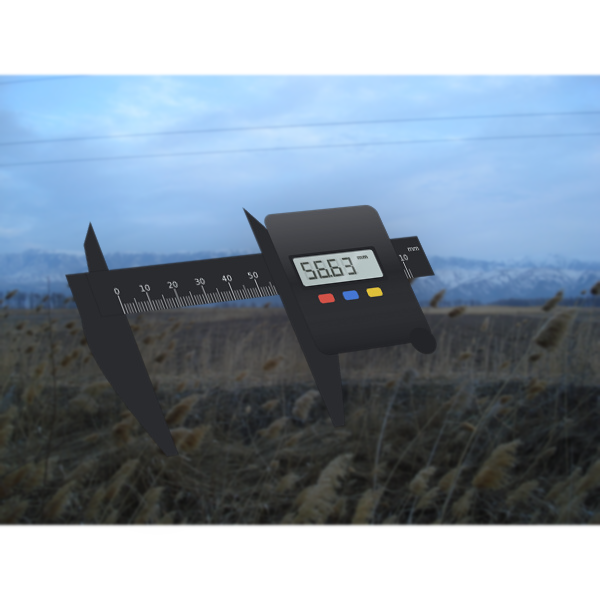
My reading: 56.63,mm
